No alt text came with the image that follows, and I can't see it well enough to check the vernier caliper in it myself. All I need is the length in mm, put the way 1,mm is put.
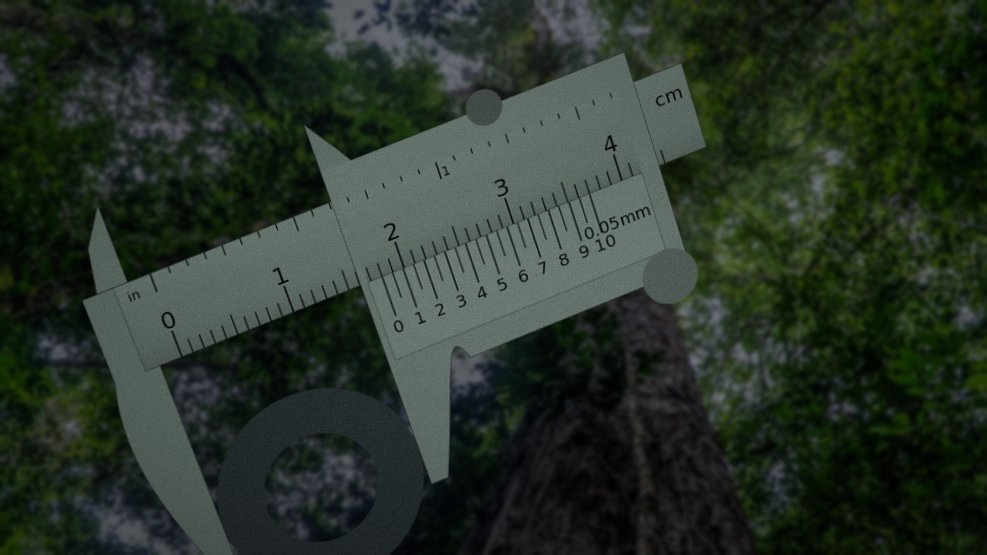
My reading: 18.0,mm
